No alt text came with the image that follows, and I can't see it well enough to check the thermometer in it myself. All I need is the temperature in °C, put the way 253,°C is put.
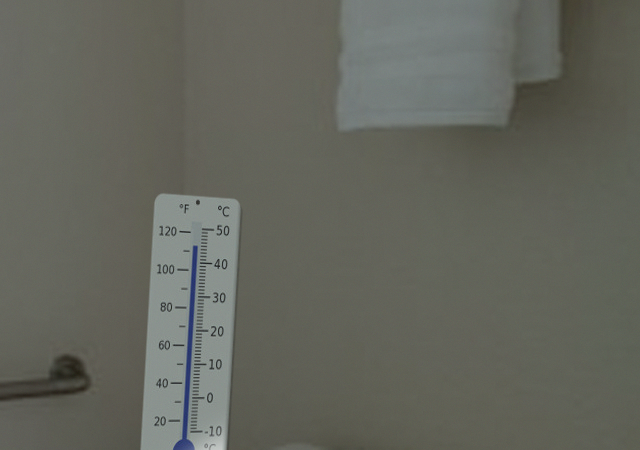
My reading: 45,°C
